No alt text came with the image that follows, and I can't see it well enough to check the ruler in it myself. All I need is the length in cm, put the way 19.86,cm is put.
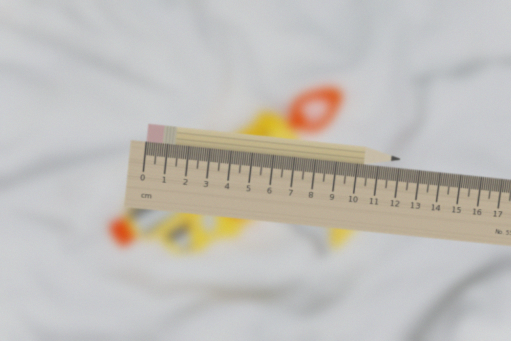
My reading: 12,cm
